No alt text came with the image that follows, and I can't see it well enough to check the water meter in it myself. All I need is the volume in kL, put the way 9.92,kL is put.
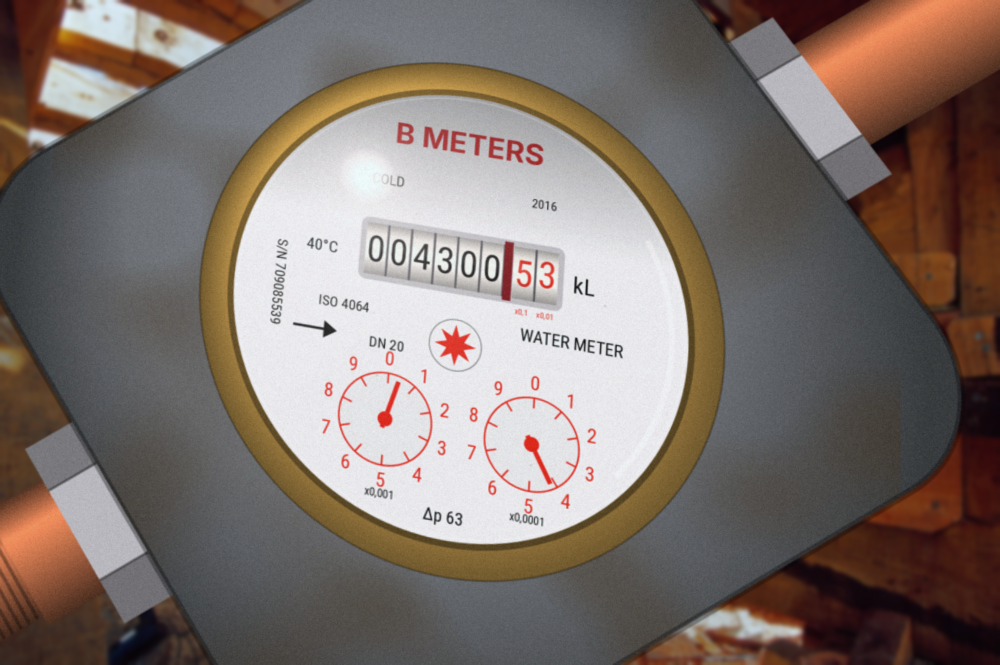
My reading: 4300.5304,kL
